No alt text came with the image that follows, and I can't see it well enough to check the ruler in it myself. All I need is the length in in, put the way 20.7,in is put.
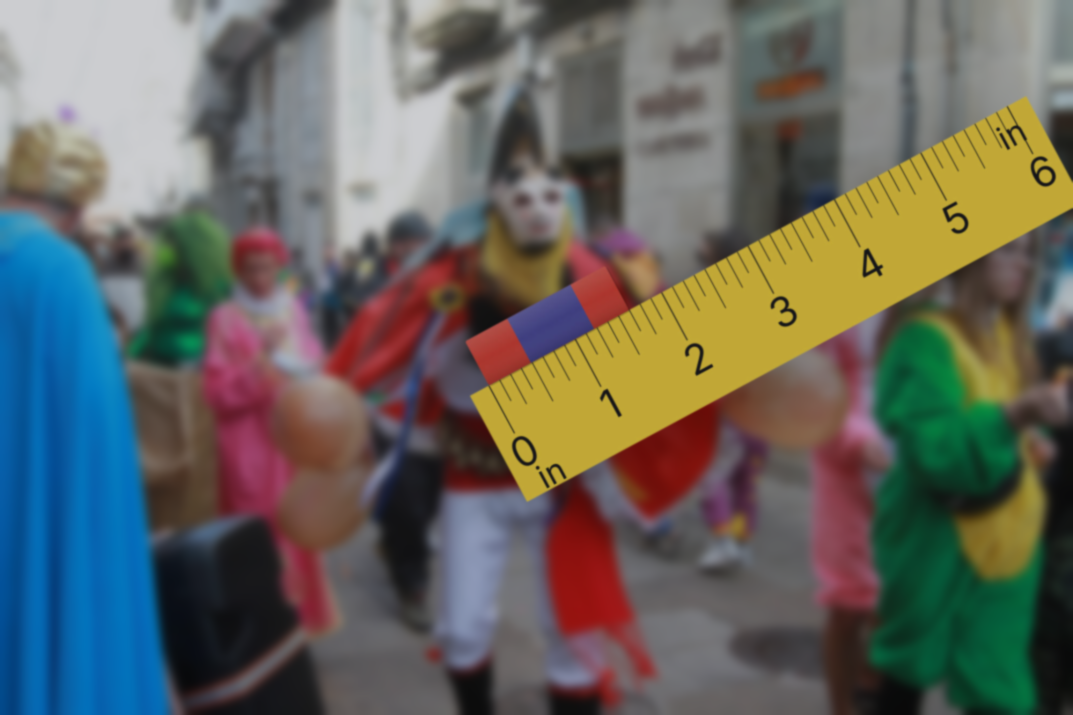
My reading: 1.625,in
